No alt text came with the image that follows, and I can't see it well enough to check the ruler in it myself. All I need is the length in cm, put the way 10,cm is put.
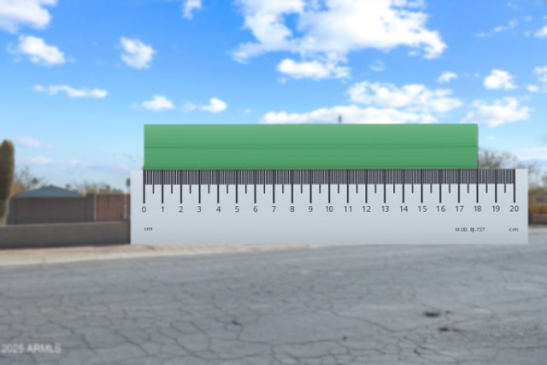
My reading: 18,cm
